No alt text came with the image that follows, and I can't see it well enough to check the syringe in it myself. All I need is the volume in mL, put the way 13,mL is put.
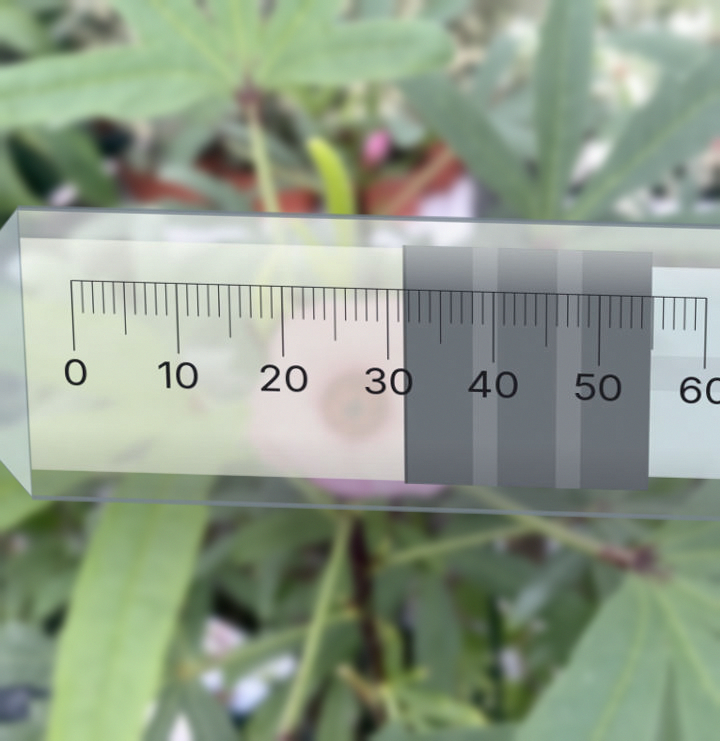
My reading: 31.5,mL
